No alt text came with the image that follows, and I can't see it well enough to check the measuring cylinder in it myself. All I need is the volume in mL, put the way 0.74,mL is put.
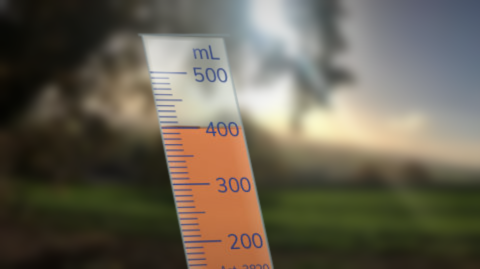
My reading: 400,mL
